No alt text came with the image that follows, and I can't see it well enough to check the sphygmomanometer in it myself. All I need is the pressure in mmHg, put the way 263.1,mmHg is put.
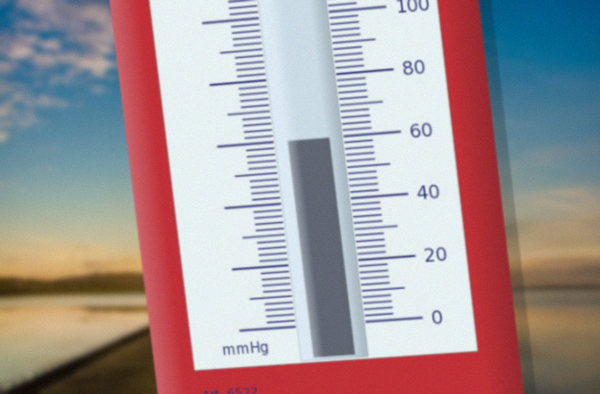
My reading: 60,mmHg
